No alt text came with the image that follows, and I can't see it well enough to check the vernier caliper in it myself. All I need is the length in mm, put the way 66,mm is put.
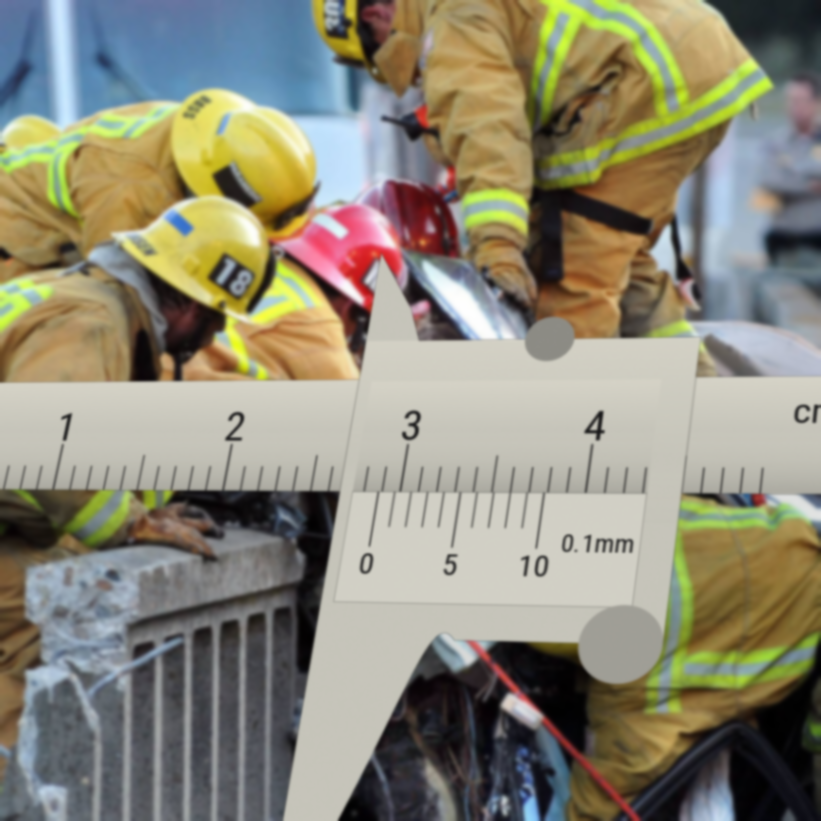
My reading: 28.8,mm
